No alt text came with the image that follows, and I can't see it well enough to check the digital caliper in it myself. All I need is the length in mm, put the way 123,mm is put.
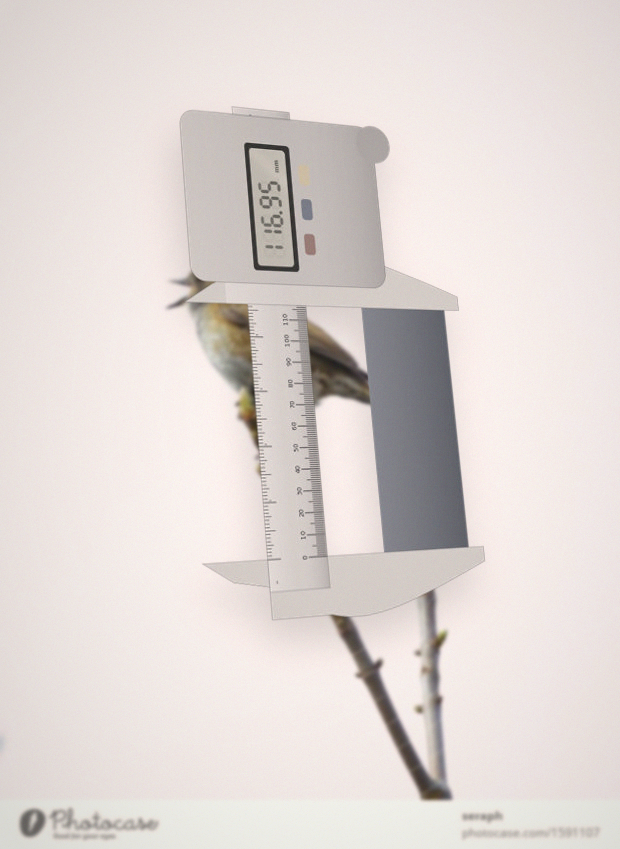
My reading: 116.95,mm
